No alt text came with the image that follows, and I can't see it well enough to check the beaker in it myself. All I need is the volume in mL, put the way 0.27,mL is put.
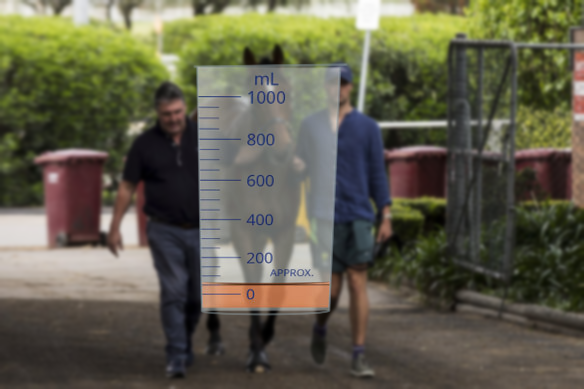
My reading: 50,mL
